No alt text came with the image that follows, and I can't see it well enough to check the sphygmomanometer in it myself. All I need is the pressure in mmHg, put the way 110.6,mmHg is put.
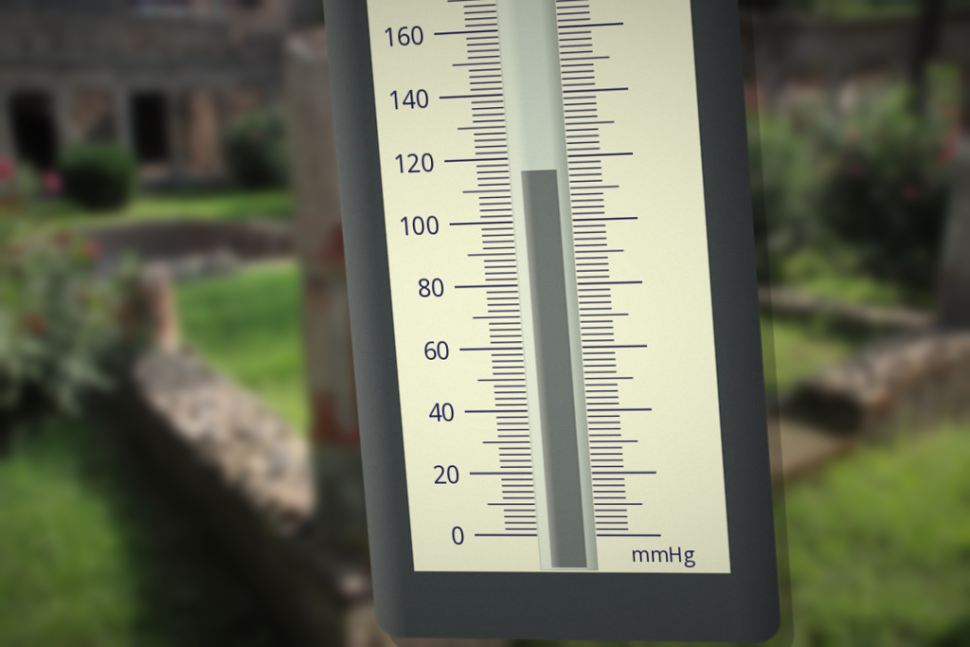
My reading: 116,mmHg
